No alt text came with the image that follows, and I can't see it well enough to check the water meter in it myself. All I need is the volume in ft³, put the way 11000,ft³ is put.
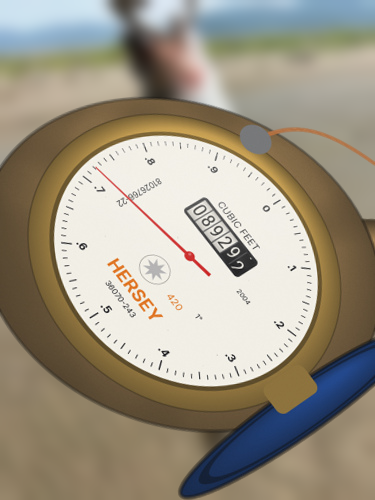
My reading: 89291.72,ft³
